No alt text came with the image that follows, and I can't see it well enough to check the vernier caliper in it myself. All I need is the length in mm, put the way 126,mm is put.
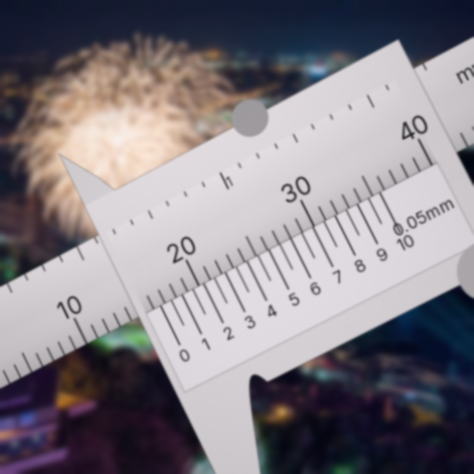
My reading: 16.6,mm
